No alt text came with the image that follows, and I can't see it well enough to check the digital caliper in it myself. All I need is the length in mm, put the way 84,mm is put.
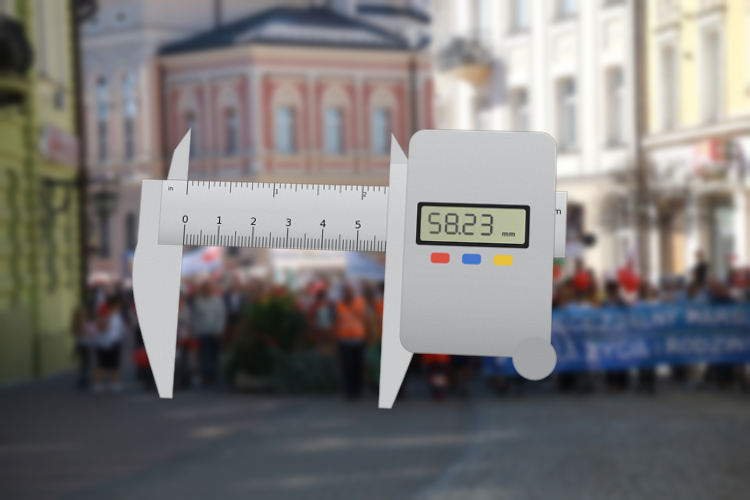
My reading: 58.23,mm
